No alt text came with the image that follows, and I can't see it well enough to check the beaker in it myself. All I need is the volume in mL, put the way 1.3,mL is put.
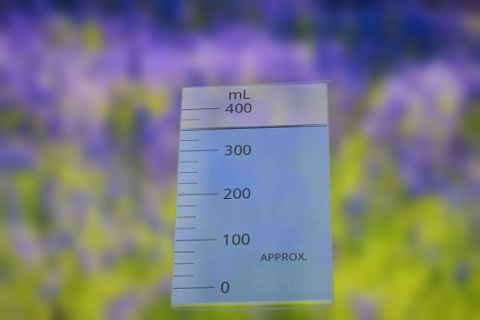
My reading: 350,mL
